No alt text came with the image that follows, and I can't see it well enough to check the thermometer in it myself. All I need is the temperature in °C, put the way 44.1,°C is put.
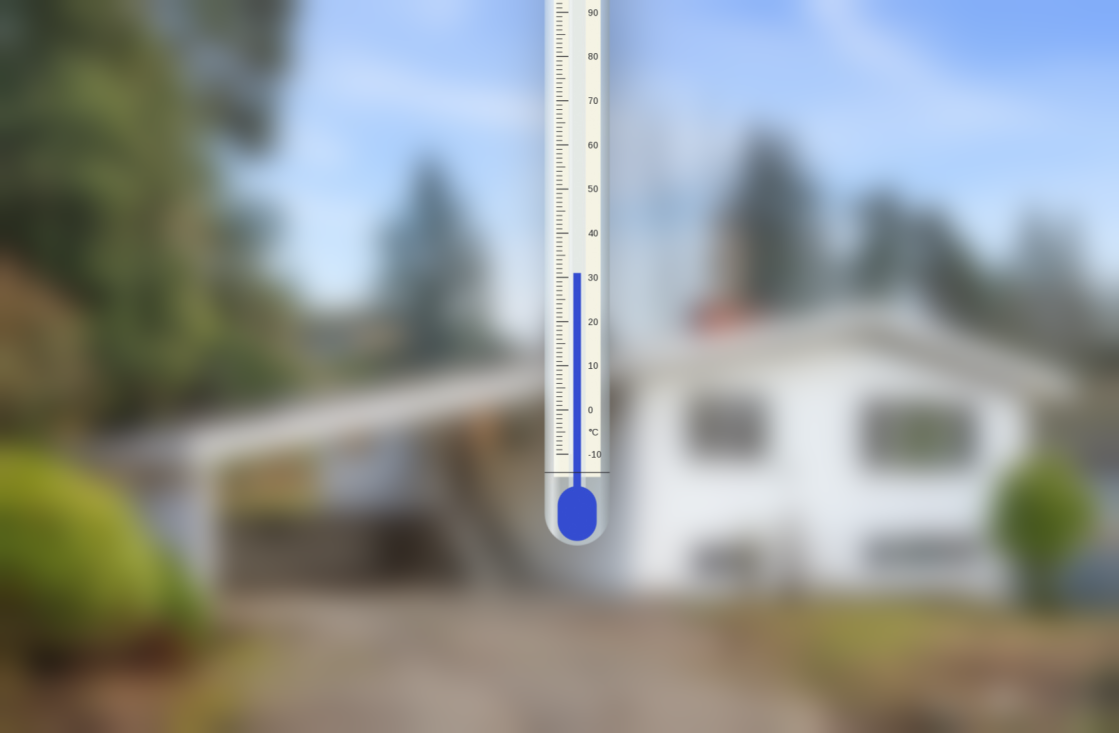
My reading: 31,°C
